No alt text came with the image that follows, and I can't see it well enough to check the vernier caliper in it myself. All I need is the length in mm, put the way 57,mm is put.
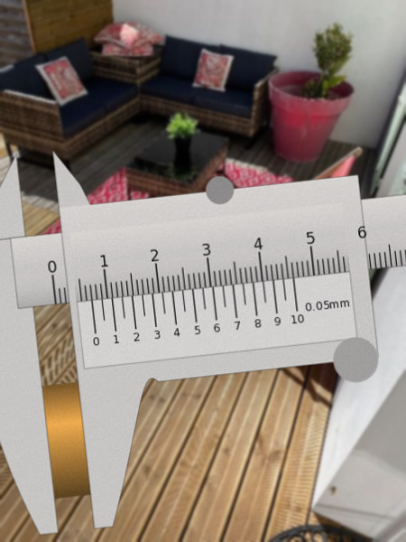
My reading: 7.0,mm
